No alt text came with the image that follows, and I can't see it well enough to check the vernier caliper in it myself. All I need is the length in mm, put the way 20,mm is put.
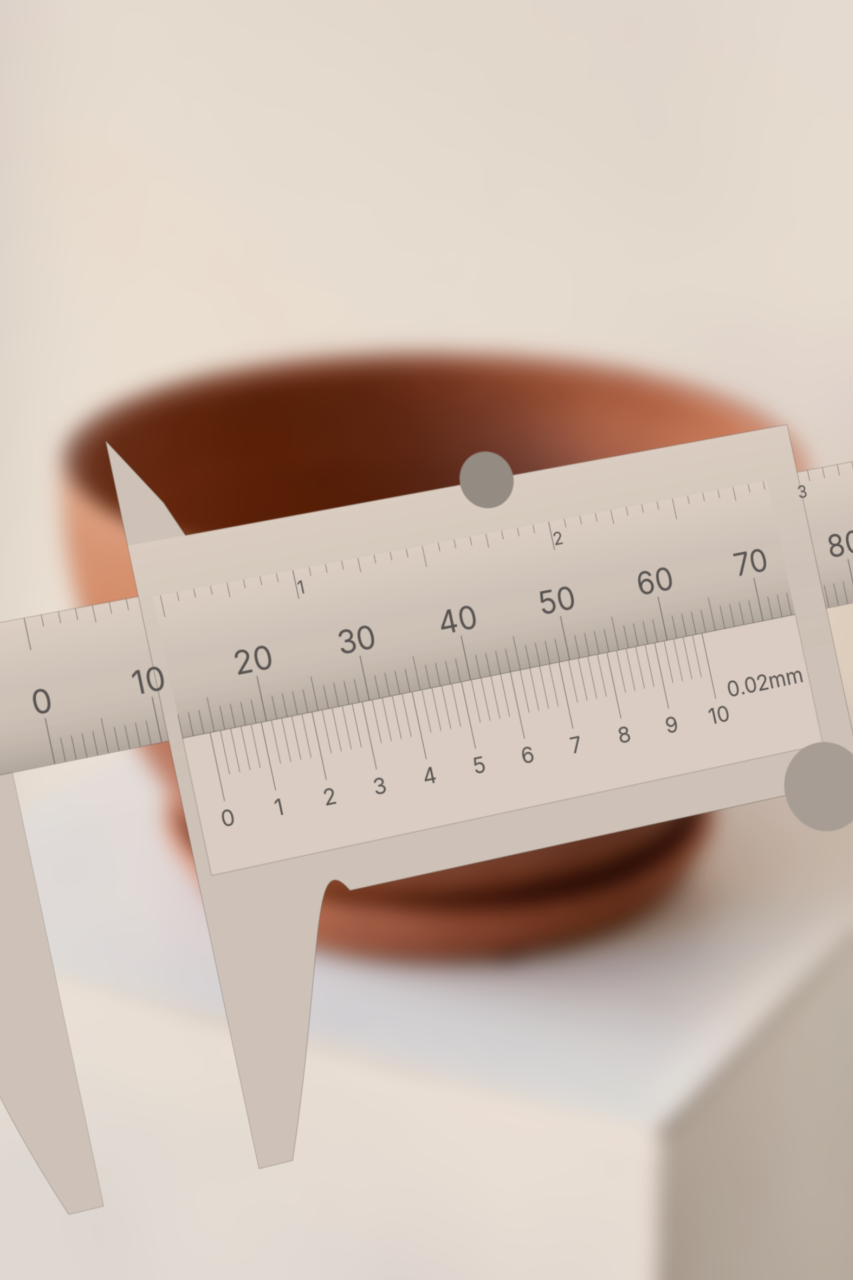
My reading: 14.6,mm
